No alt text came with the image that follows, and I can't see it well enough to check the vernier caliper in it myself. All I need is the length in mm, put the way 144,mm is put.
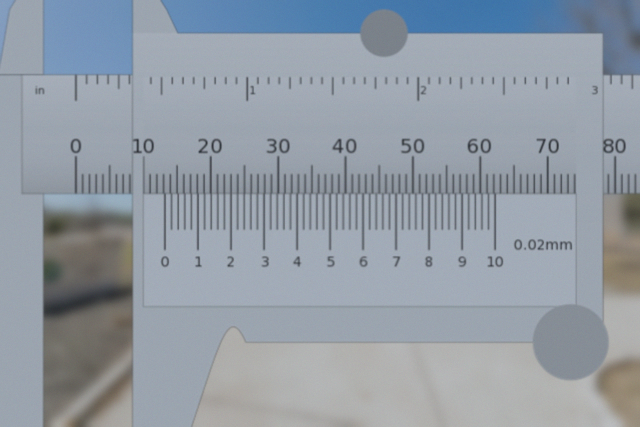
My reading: 13.2,mm
